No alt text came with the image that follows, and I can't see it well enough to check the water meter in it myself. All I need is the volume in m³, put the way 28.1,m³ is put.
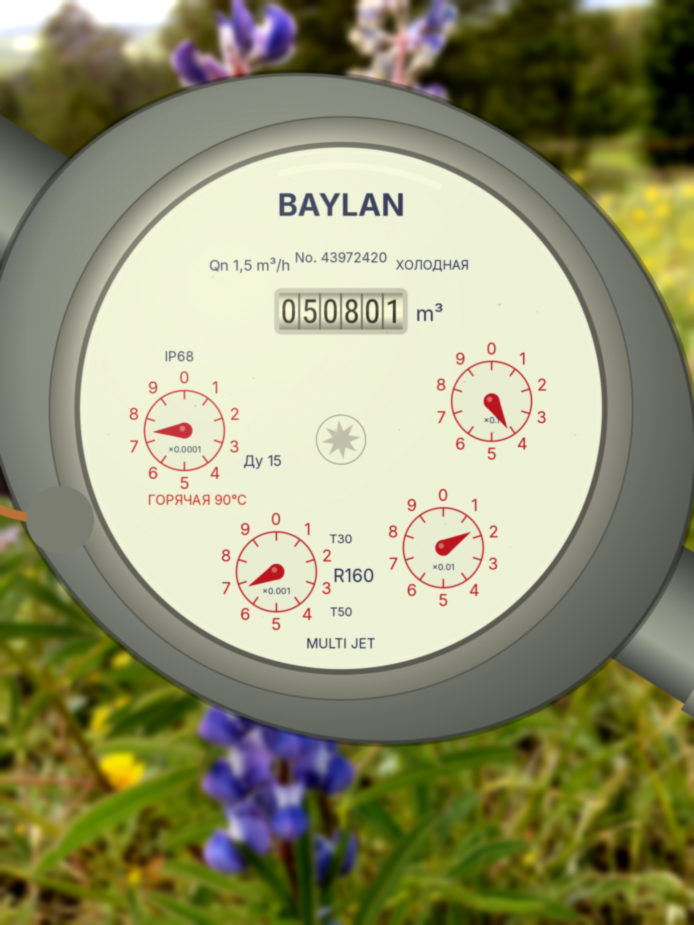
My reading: 50801.4167,m³
